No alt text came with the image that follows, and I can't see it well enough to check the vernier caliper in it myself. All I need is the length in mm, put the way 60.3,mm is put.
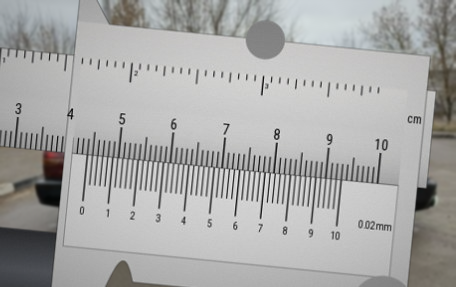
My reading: 44.0,mm
